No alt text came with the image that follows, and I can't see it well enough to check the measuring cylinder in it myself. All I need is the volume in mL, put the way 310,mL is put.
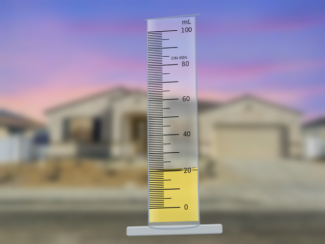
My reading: 20,mL
